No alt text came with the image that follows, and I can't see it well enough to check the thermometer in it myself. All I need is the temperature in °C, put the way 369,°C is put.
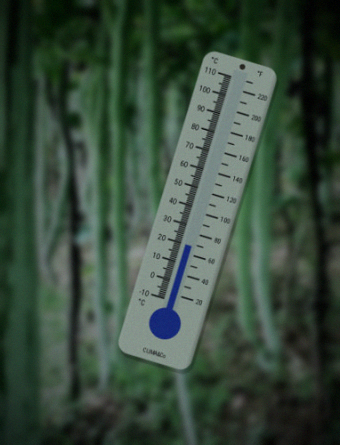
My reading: 20,°C
